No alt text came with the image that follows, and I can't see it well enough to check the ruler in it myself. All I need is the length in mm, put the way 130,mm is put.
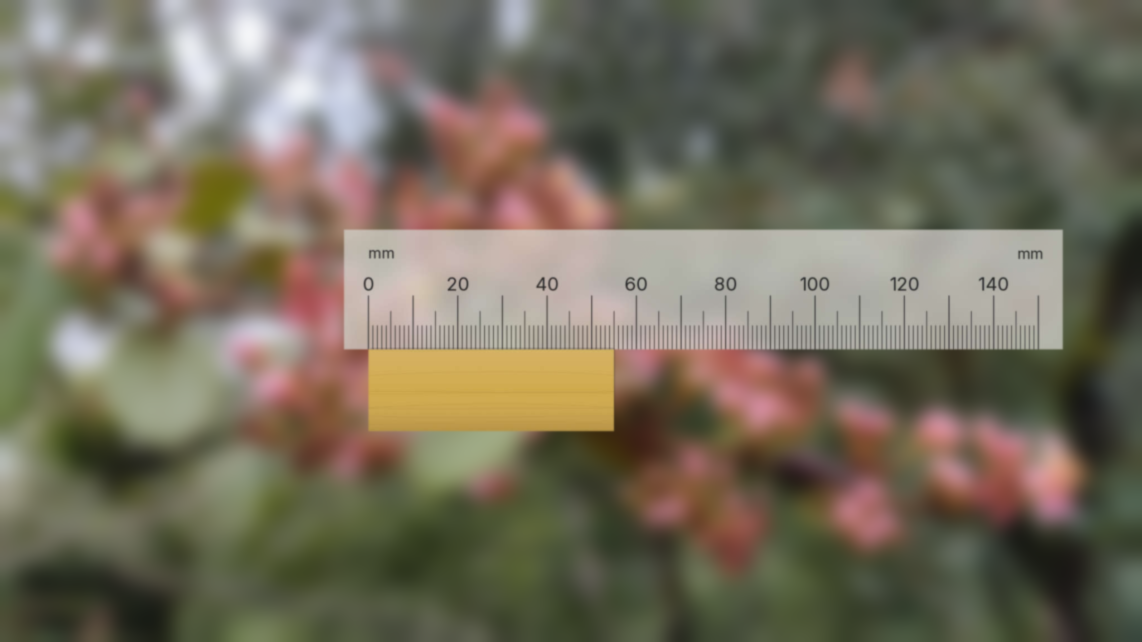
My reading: 55,mm
